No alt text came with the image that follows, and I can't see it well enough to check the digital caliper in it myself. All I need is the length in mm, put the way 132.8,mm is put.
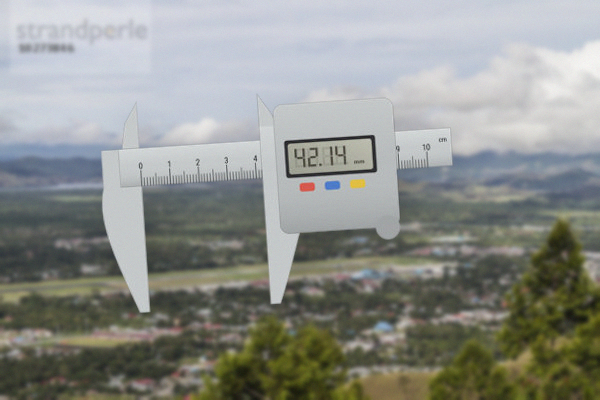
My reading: 42.14,mm
